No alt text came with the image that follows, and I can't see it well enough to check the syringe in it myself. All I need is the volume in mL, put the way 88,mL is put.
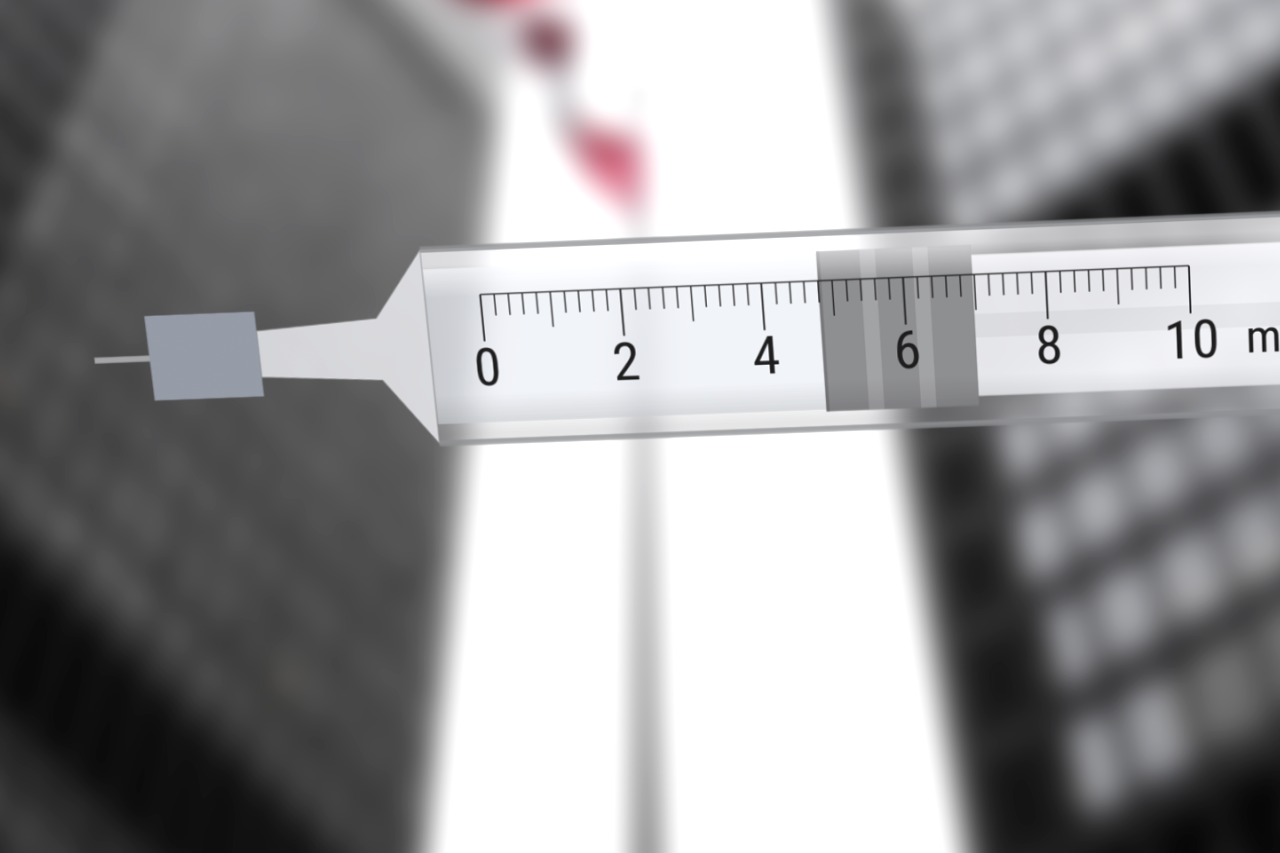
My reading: 4.8,mL
